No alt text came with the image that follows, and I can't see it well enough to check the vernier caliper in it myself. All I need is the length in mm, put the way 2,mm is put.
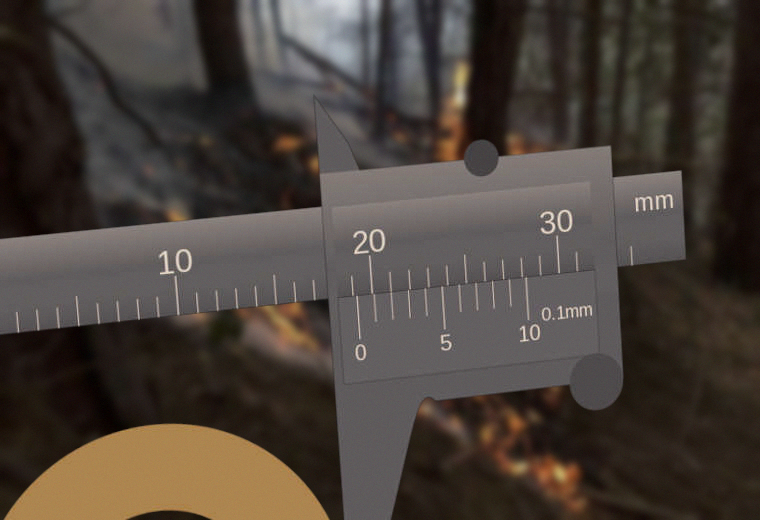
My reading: 19.2,mm
